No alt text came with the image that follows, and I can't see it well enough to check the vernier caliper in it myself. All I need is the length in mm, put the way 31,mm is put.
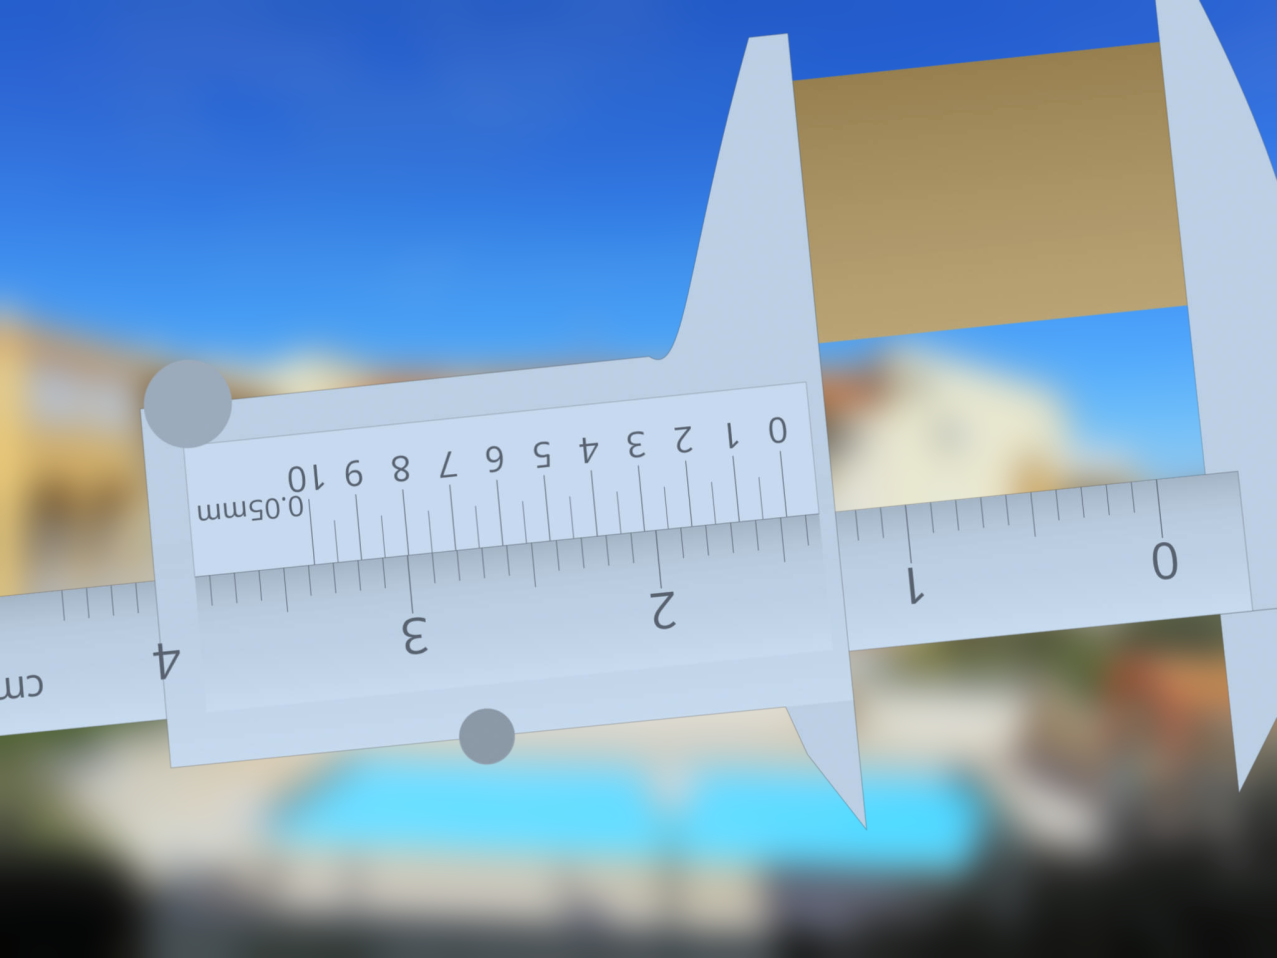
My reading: 14.75,mm
